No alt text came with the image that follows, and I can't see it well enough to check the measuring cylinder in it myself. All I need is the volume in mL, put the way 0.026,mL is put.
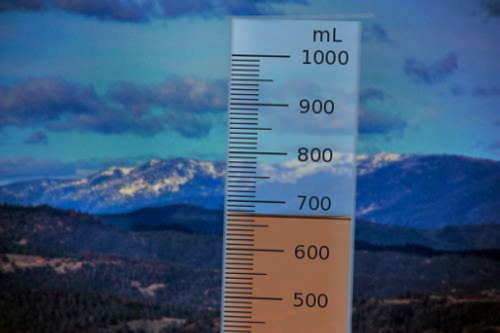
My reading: 670,mL
